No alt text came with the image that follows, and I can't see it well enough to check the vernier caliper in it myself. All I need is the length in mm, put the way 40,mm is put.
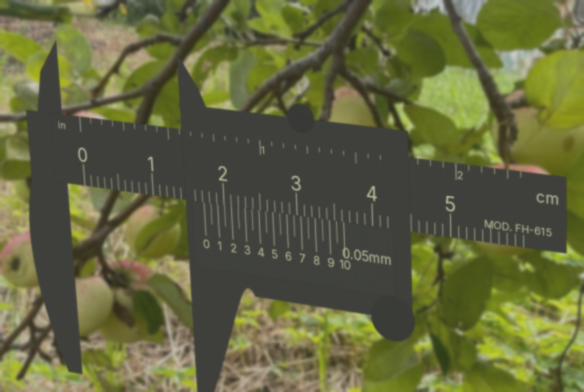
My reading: 17.2,mm
